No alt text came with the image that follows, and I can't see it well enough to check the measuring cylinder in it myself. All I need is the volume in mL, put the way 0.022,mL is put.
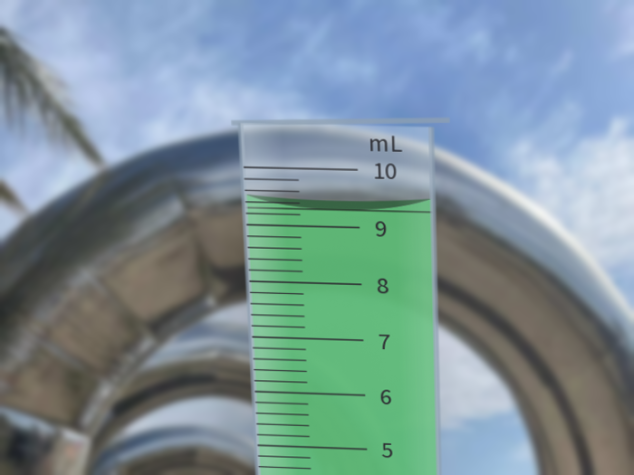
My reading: 9.3,mL
